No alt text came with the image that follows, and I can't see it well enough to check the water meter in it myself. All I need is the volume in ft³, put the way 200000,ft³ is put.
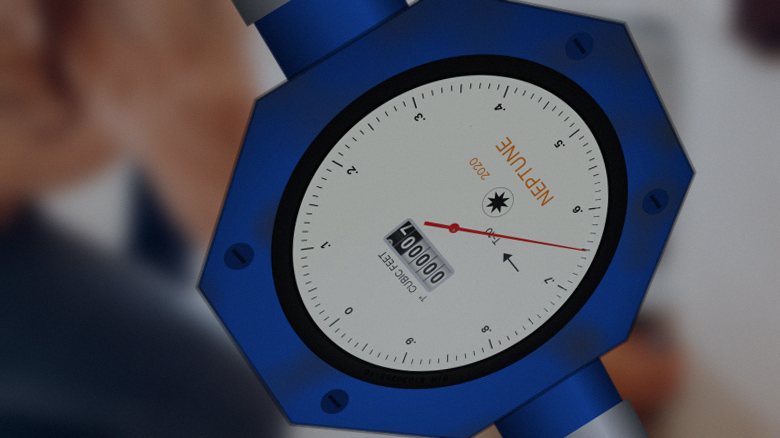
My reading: 6.65,ft³
